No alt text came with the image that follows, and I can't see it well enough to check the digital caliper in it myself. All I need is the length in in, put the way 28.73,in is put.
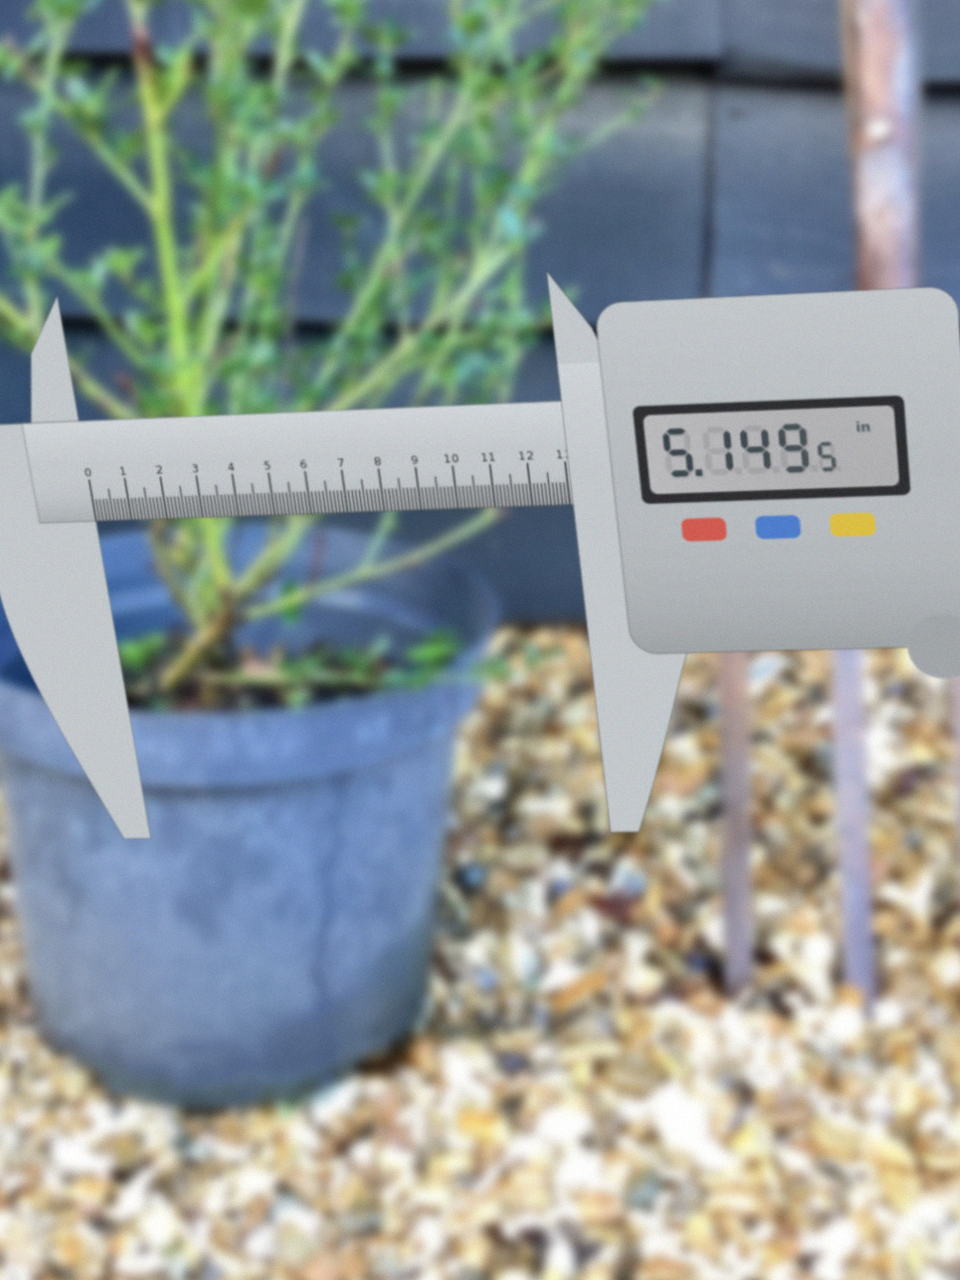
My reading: 5.1495,in
